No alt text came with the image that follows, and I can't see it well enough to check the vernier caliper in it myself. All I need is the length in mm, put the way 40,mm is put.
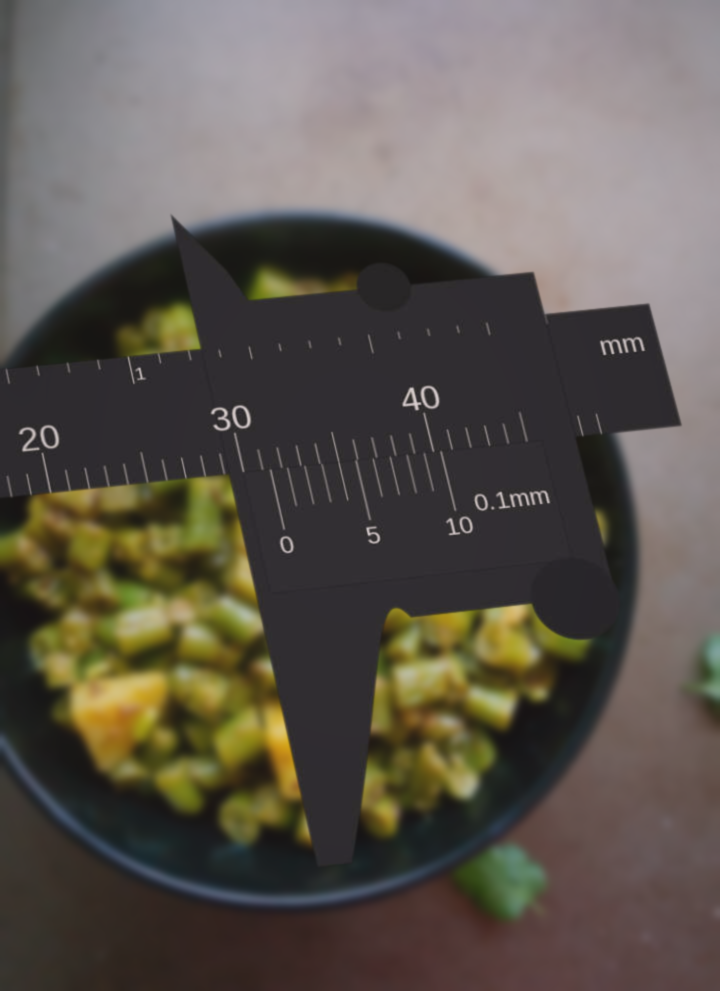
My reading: 31.4,mm
